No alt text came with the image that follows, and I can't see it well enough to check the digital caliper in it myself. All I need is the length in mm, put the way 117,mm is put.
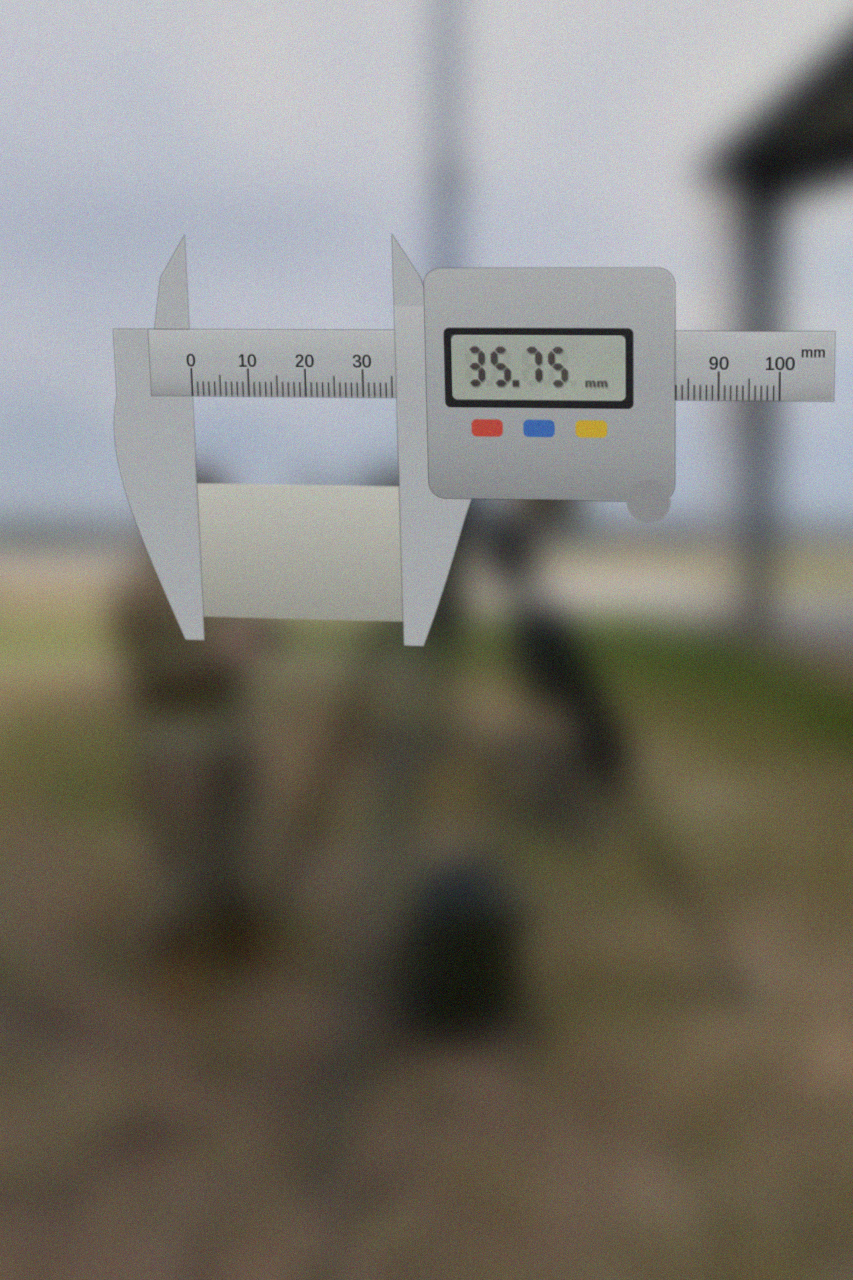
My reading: 35.75,mm
